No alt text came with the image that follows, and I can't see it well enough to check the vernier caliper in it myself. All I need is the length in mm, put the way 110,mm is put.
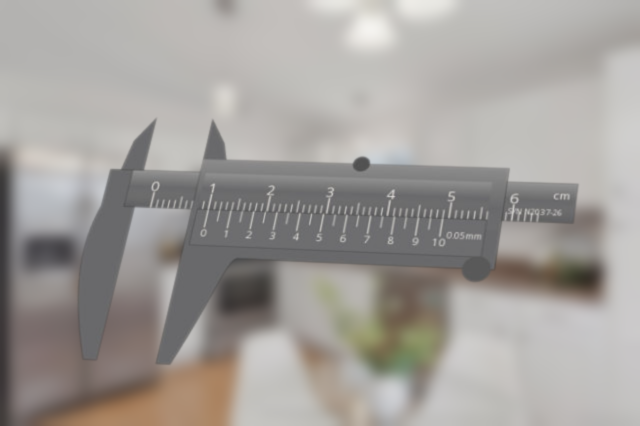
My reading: 10.0,mm
